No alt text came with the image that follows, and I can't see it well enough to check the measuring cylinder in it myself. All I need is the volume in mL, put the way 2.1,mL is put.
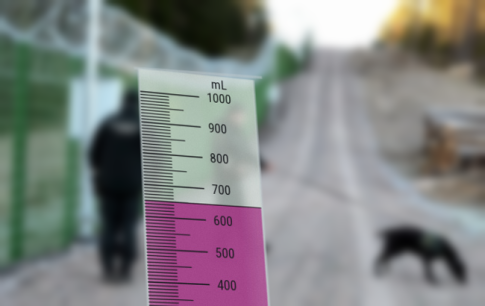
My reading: 650,mL
